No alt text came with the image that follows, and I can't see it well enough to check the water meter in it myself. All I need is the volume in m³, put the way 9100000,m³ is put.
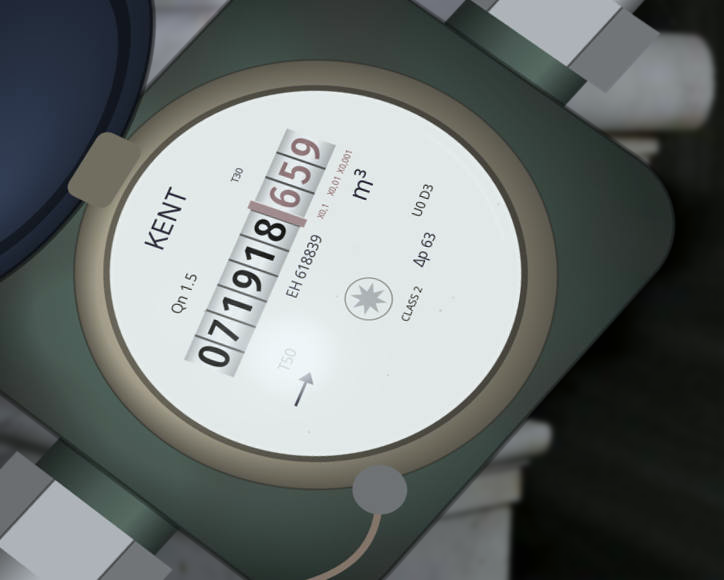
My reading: 71918.659,m³
